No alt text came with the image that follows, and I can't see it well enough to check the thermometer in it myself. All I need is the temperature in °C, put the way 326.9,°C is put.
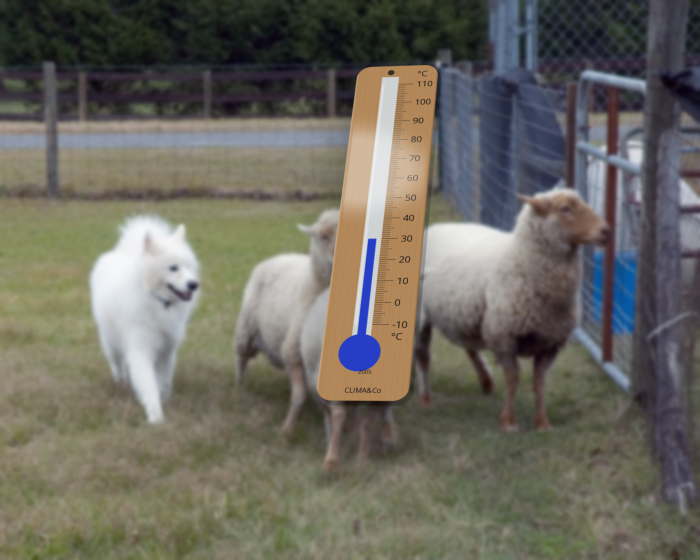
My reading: 30,°C
